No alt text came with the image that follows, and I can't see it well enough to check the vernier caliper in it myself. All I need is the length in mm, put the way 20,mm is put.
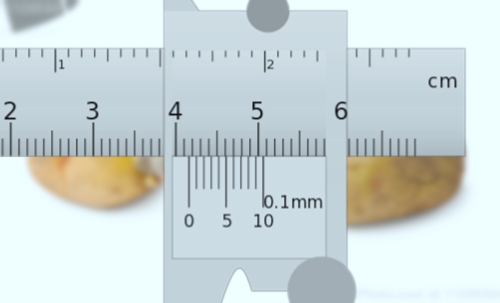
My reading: 41.6,mm
